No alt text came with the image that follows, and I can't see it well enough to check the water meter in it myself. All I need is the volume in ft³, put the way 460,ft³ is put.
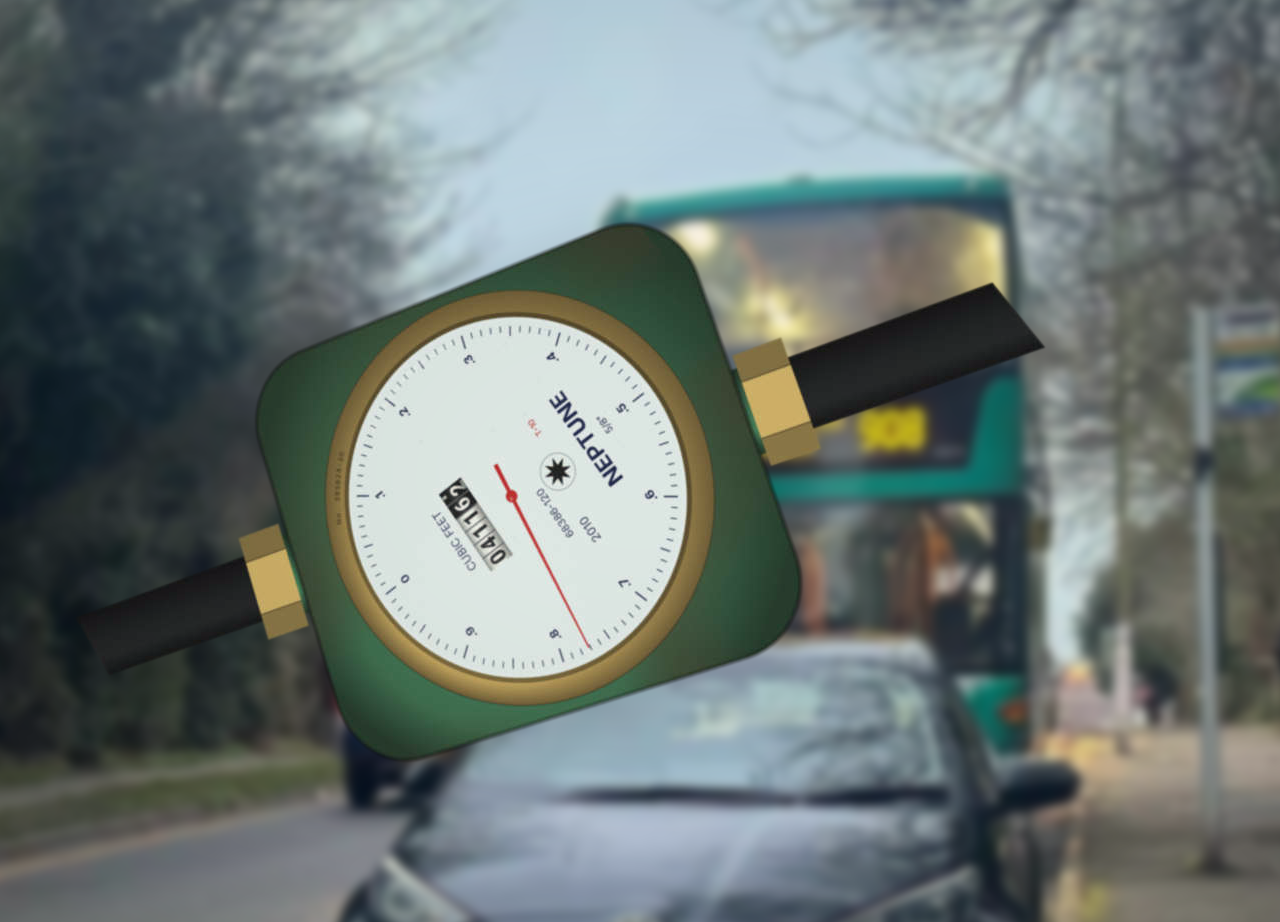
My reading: 41161.77,ft³
